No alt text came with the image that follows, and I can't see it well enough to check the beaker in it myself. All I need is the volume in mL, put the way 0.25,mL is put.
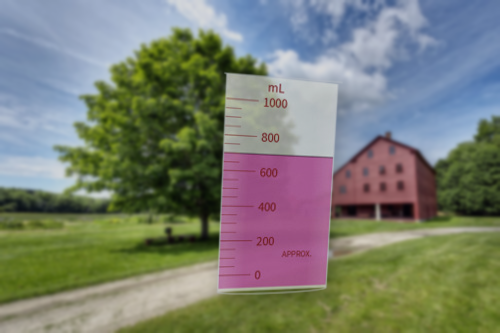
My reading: 700,mL
